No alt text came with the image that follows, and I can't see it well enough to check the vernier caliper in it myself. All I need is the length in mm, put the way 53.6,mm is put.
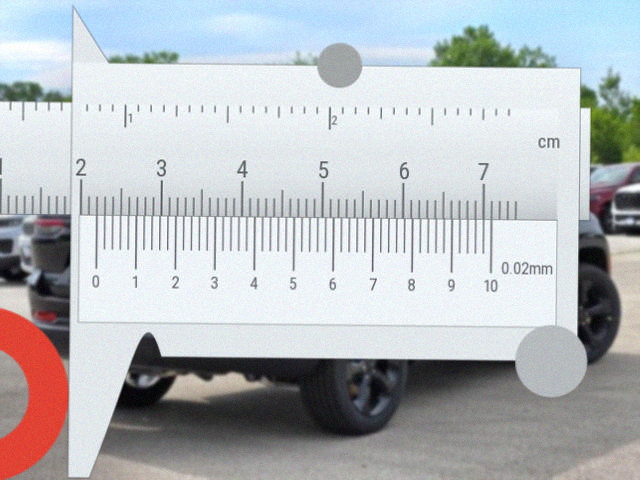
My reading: 22.0,mm
